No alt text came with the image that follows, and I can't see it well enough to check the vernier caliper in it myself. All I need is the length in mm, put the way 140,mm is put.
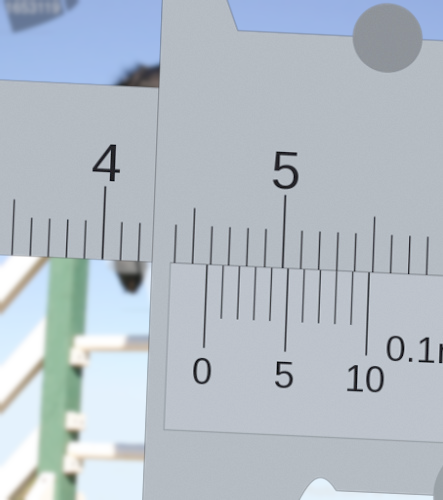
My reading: 45.8,mm
